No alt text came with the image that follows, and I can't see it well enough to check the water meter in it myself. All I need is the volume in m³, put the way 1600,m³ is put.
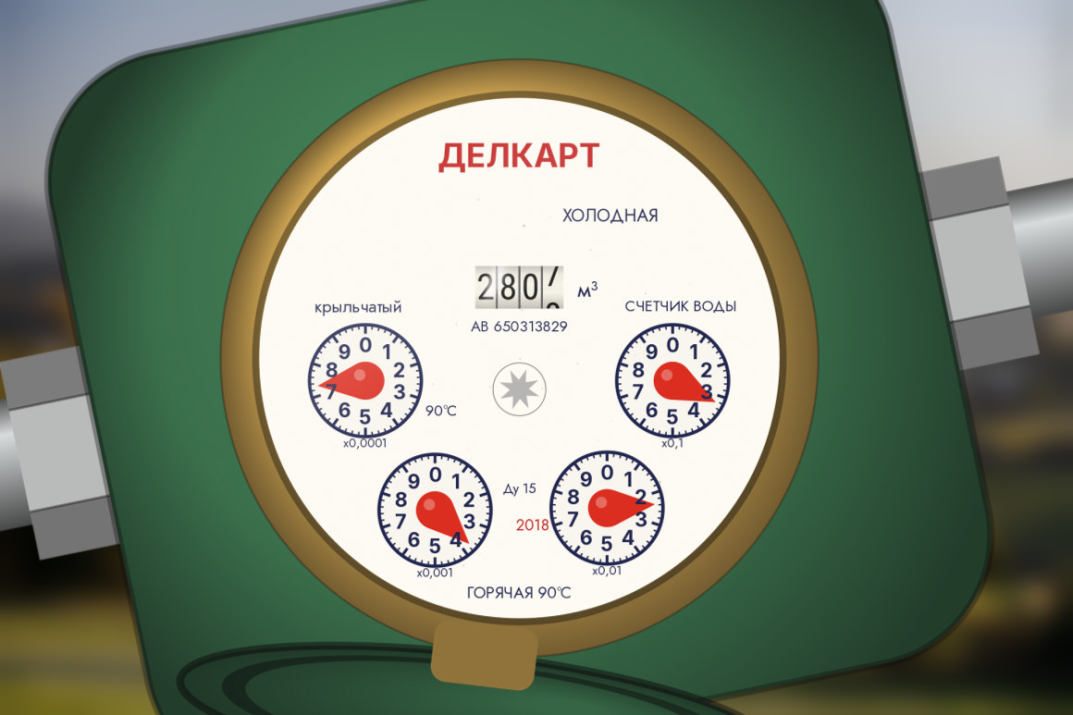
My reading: 2807.3237,m³
